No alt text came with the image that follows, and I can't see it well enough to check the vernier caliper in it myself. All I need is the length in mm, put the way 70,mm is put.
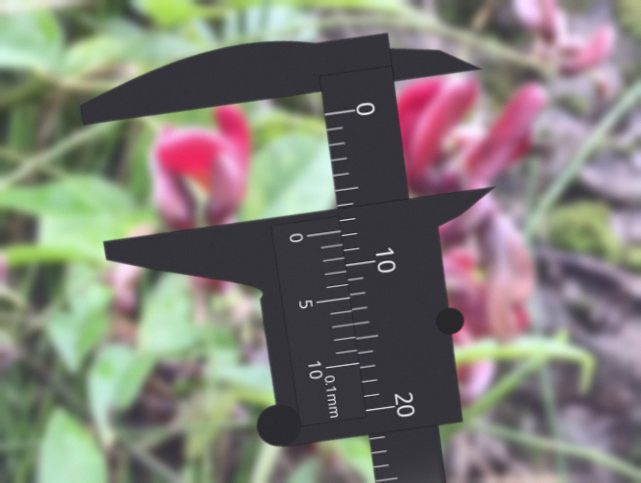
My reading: 7.7,mm
